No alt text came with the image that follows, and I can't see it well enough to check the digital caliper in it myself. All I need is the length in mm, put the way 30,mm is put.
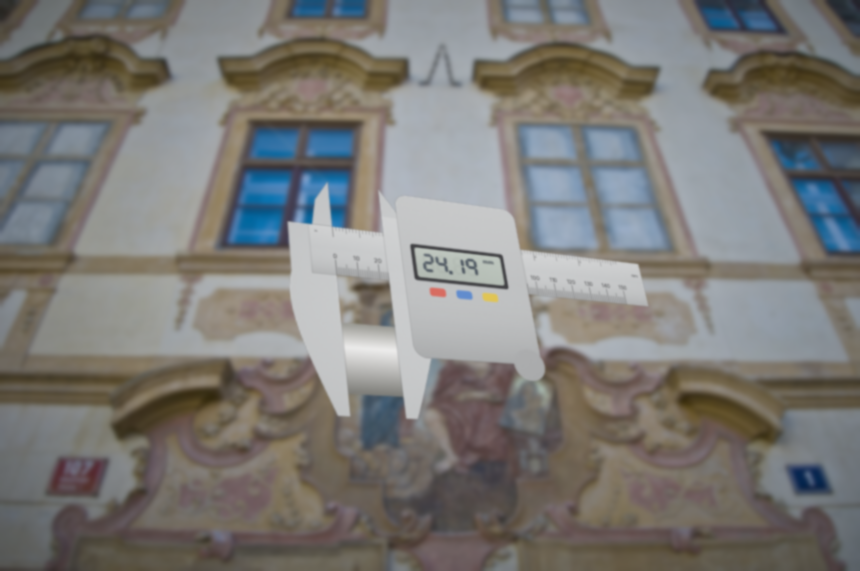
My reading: 24.19,mm
